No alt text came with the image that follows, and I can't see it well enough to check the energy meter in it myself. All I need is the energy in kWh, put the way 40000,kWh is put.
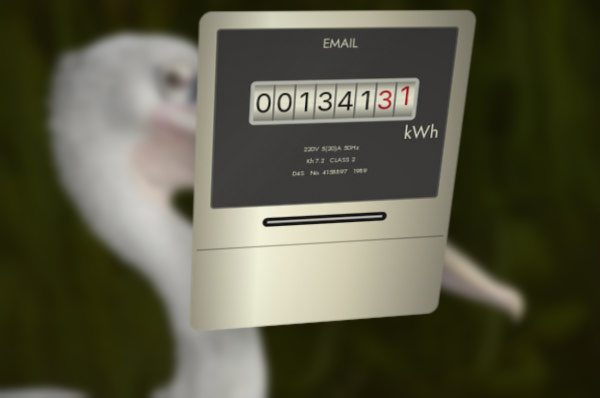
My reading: 1341.31,kWh
